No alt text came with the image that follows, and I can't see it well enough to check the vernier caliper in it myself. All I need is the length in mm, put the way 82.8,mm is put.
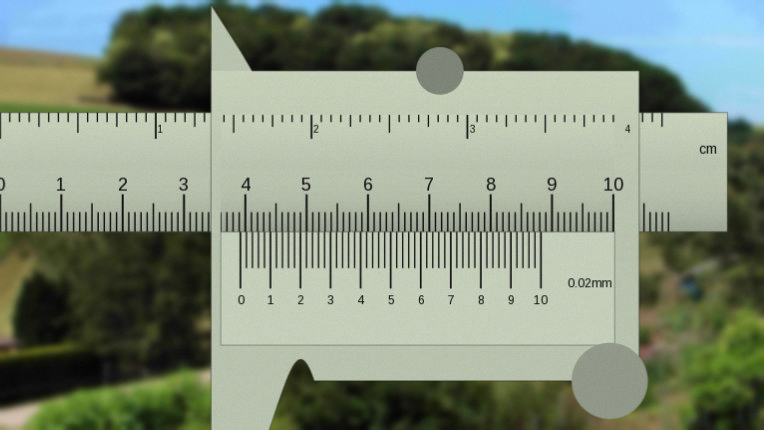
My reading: 39.2,mm
